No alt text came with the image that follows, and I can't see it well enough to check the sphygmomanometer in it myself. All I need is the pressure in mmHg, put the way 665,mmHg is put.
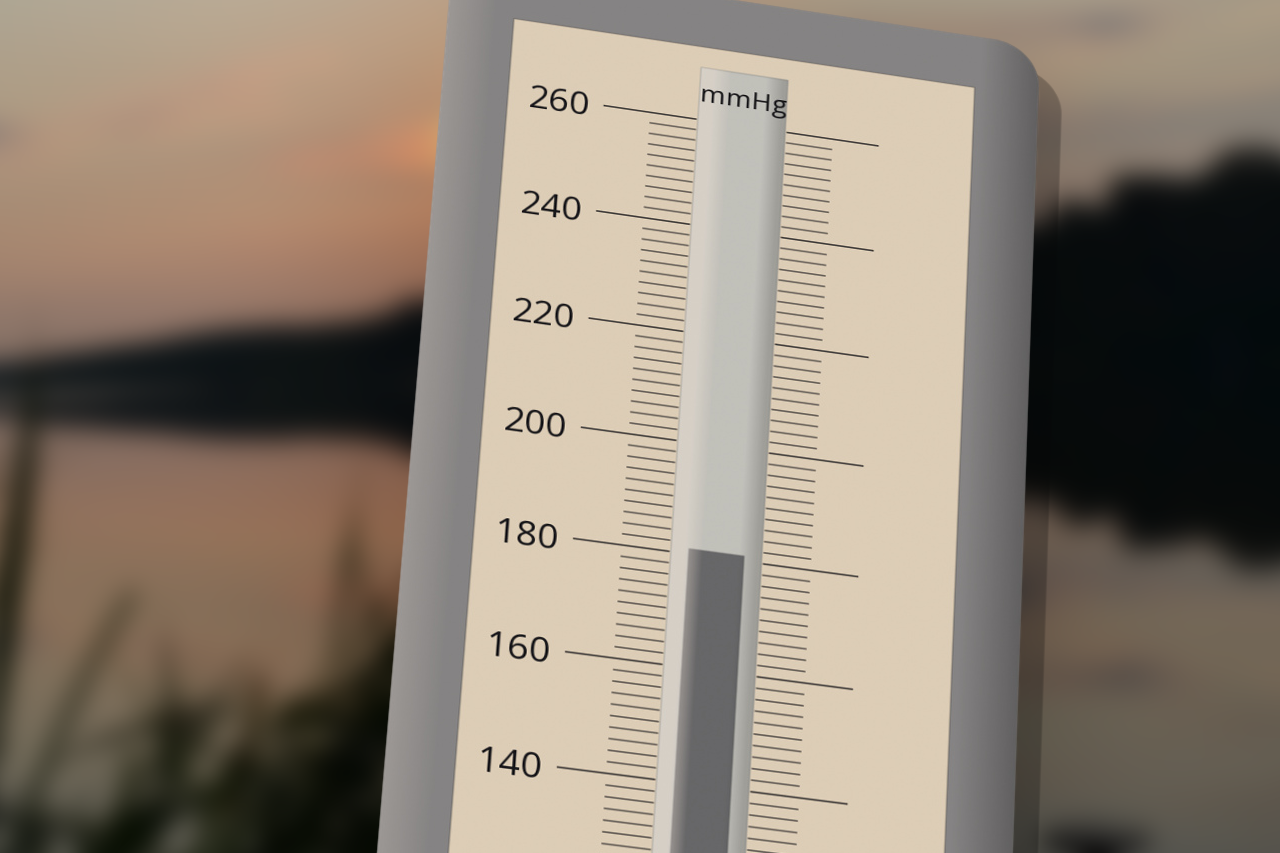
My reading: 181,mmHg
